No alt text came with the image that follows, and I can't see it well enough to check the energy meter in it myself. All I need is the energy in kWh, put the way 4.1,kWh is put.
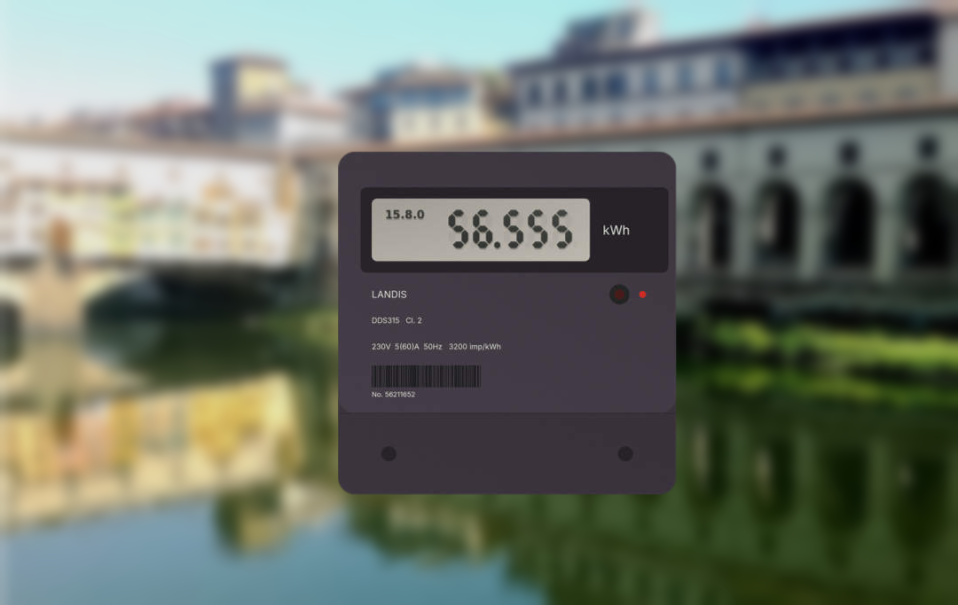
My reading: 56.555,kWh
